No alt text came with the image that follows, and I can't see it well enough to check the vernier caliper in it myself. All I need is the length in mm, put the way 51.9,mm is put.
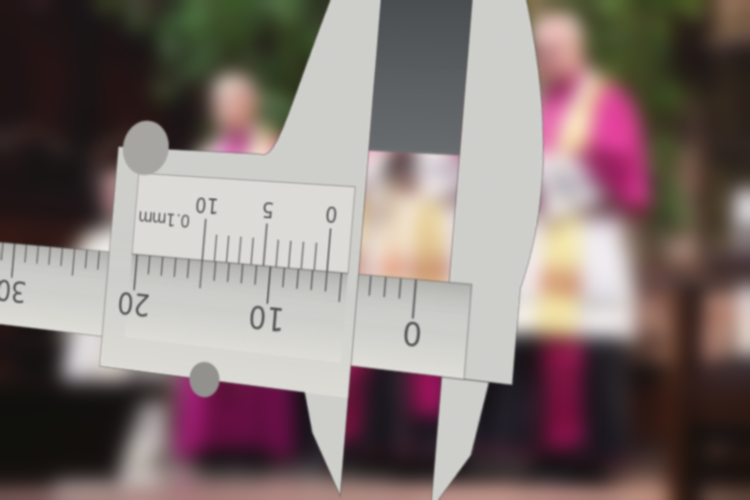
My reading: 6.0,mm
